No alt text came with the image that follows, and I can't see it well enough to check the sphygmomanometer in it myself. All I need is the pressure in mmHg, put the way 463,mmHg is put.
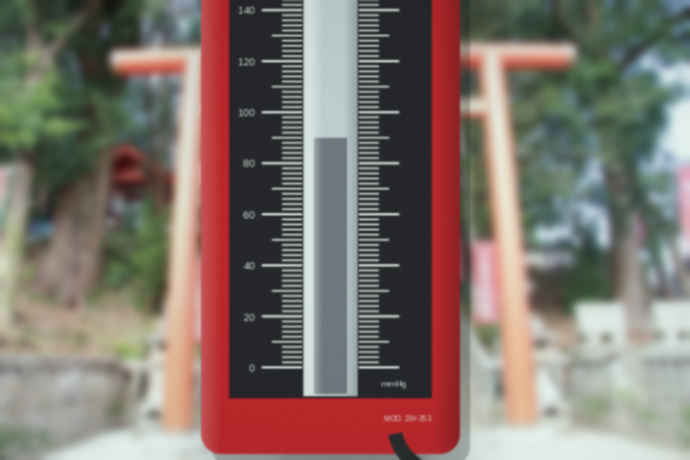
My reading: 90,mmHg
